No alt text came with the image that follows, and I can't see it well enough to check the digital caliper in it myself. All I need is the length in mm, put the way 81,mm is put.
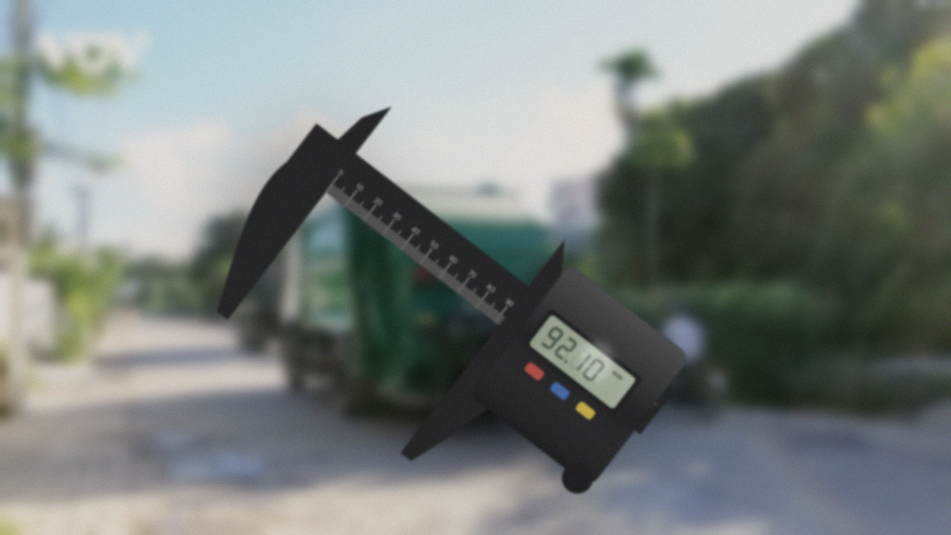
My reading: 92.10,mm
